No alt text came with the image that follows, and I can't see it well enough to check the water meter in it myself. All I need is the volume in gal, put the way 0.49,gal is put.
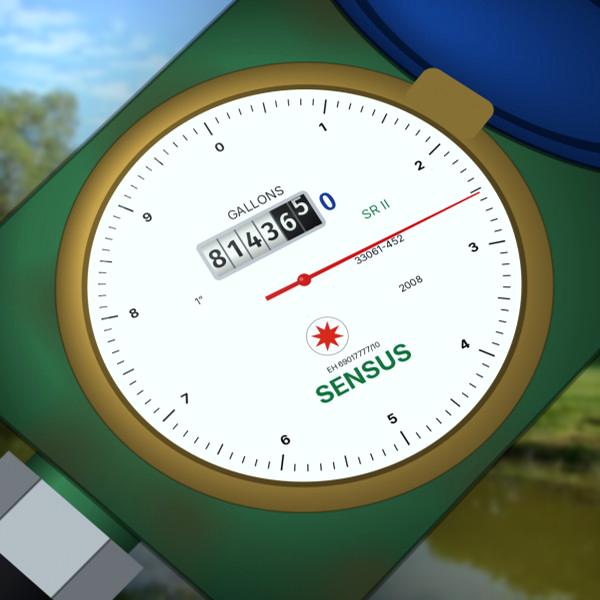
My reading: 8143652.5,gal
